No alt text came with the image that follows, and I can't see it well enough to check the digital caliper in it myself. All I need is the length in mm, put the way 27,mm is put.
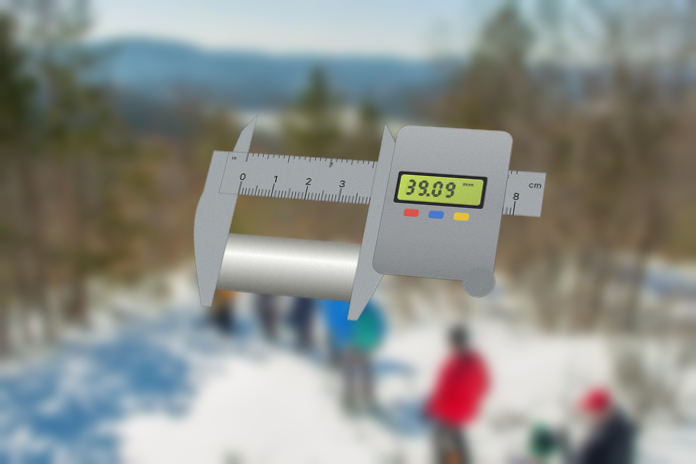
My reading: 39.09,mm
